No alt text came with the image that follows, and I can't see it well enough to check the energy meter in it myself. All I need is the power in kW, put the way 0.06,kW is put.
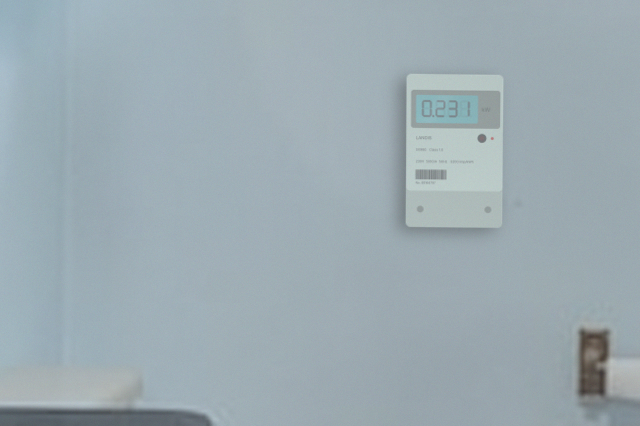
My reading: 0.231,kW
